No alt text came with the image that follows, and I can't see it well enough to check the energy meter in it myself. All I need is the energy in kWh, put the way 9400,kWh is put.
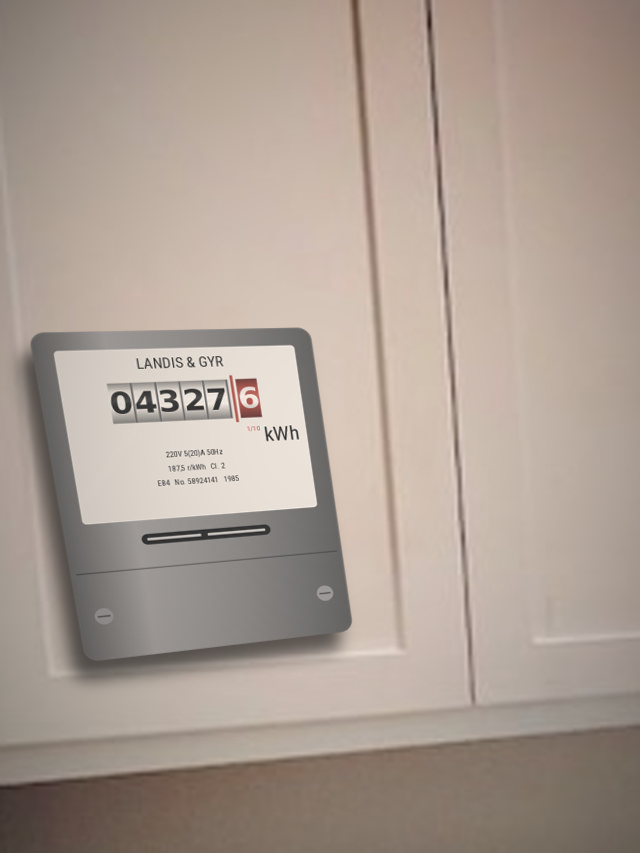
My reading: 4327.6,kWh
